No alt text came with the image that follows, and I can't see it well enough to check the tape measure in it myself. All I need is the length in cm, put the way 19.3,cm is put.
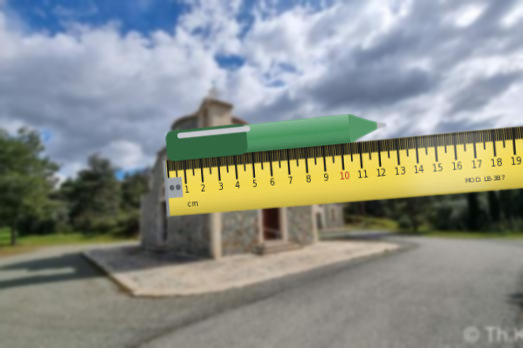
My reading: 12.5,cm
